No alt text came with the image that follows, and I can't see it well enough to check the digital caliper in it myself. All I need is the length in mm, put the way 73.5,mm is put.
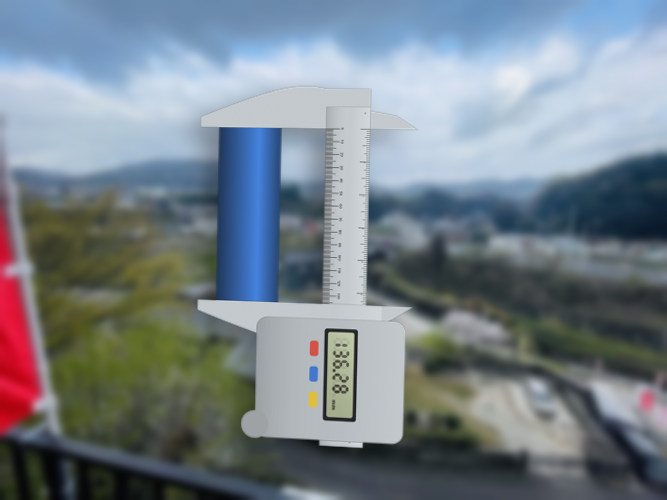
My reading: 136.28,mm
